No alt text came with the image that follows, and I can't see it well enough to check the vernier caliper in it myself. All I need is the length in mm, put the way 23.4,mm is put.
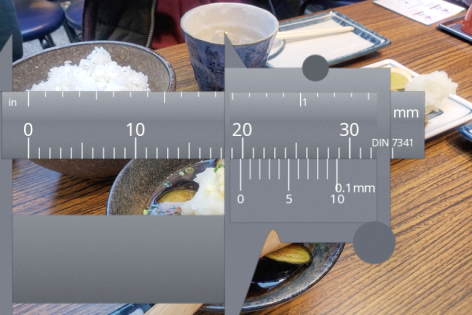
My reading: 19.8,mm
